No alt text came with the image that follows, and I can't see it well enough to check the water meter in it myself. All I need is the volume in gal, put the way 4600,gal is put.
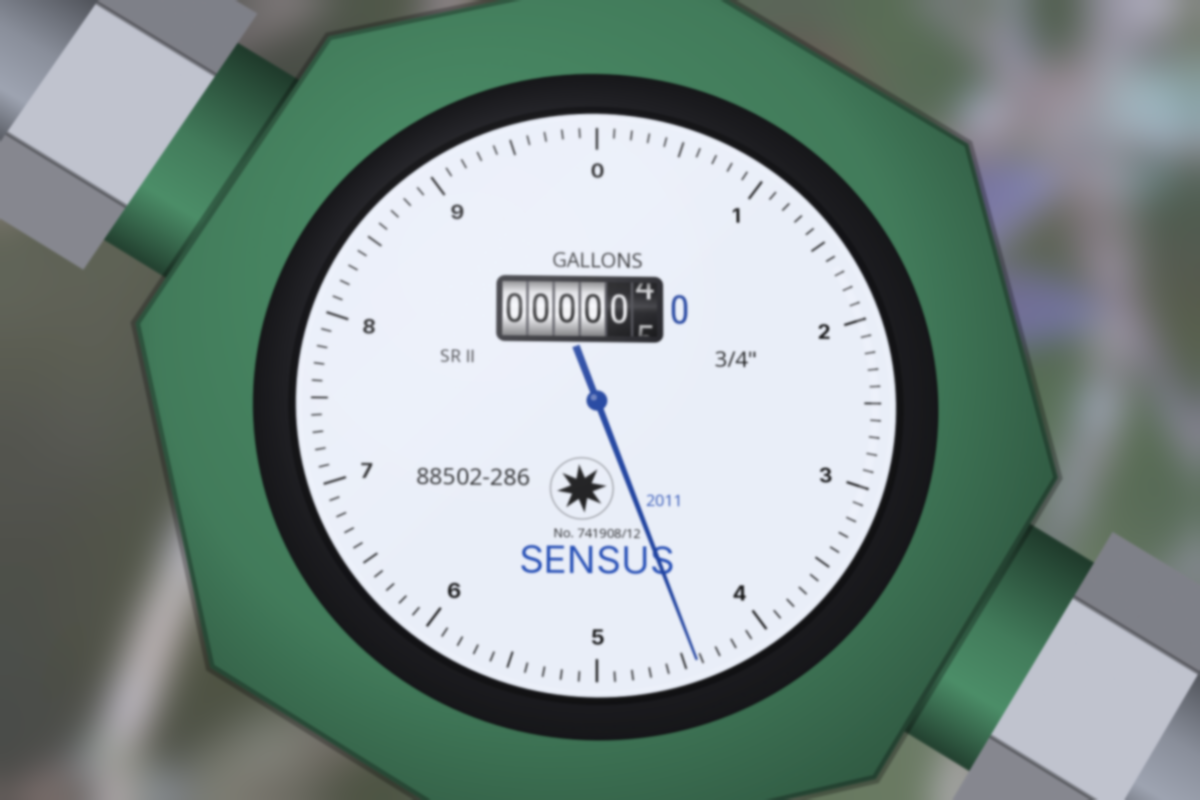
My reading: 44.4,gal
